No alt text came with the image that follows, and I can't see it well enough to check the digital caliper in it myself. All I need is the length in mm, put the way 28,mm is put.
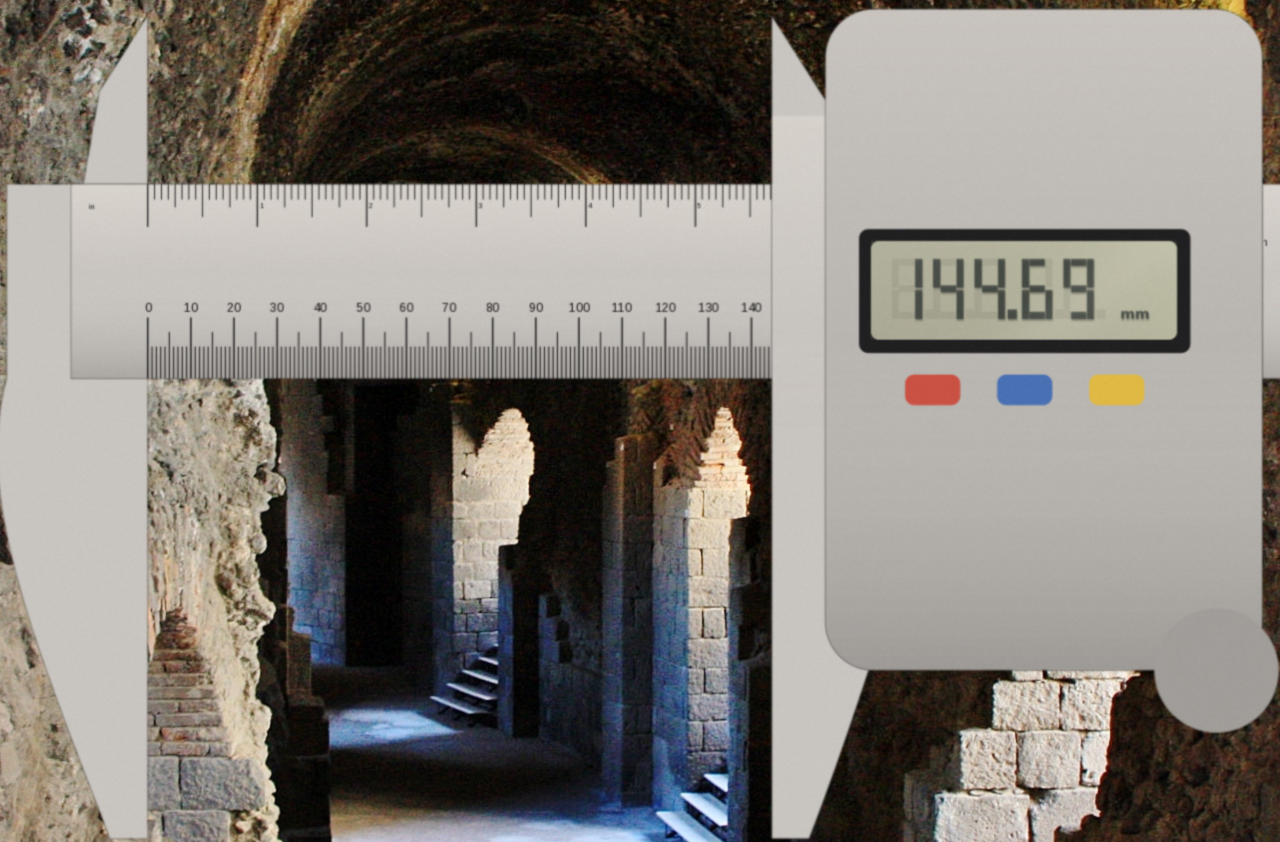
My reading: 144.69,mm
